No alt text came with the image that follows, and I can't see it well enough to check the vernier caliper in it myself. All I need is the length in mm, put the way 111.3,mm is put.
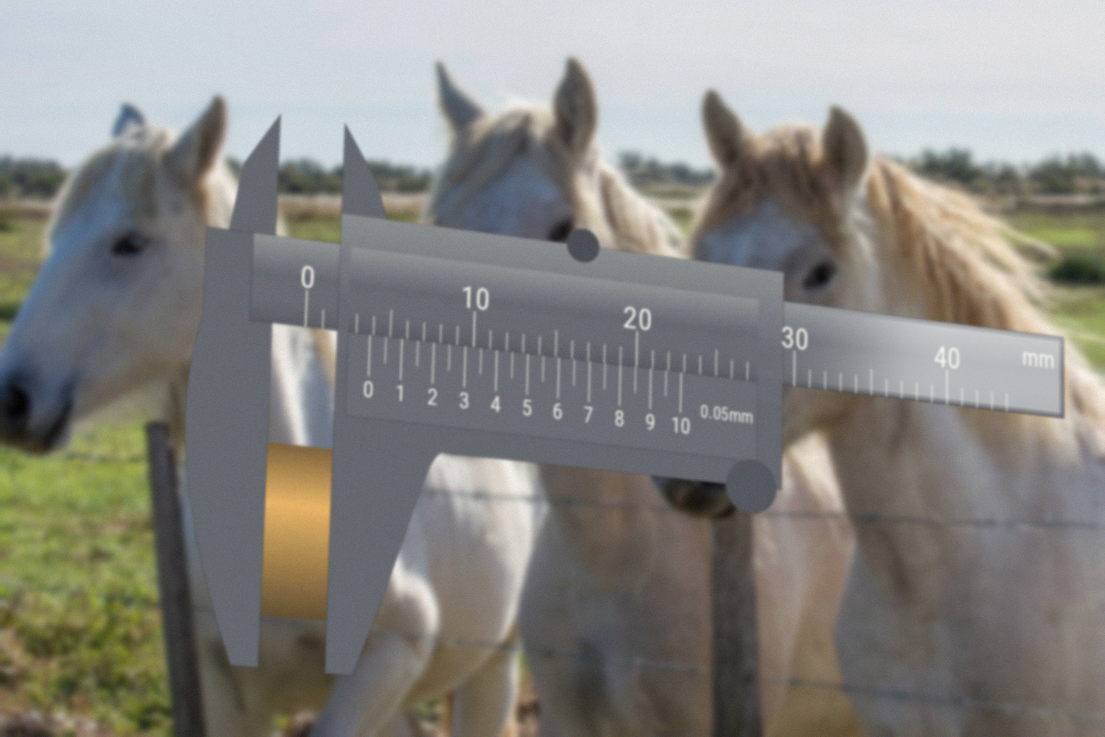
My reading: 3.8,mm
